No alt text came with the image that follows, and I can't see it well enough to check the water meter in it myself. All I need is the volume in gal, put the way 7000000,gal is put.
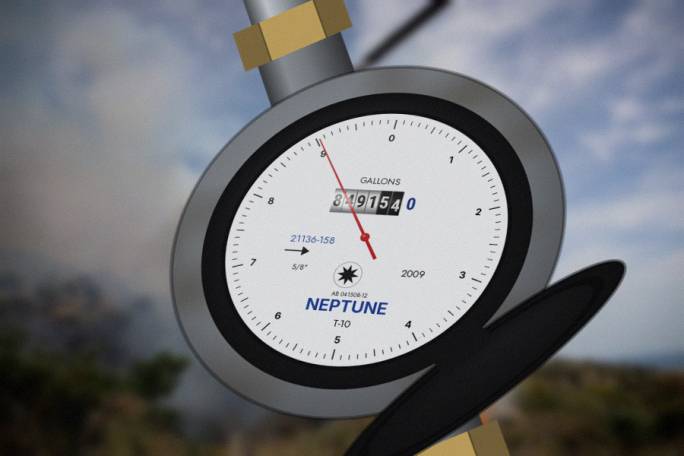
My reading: 8491539.0,gal
